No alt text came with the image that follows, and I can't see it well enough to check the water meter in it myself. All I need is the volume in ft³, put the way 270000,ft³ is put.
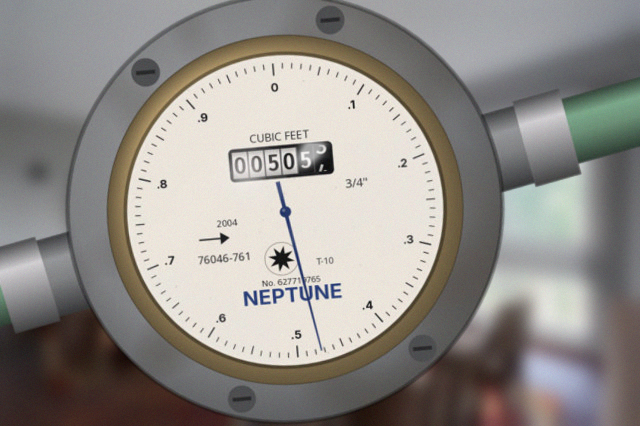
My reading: 5053.47,ft³
